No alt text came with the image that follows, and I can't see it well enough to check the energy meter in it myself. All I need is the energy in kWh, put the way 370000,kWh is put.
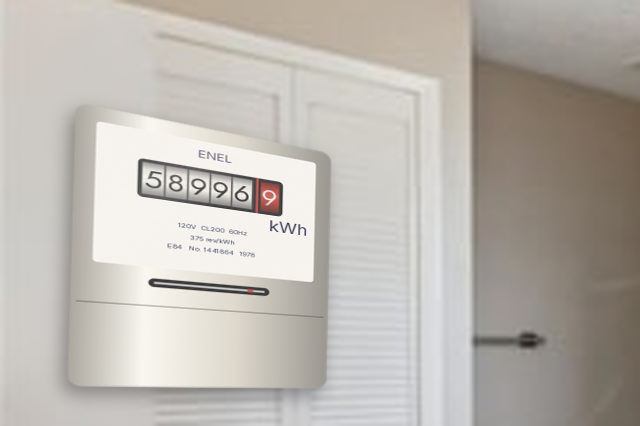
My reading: 58996.9,kWh
